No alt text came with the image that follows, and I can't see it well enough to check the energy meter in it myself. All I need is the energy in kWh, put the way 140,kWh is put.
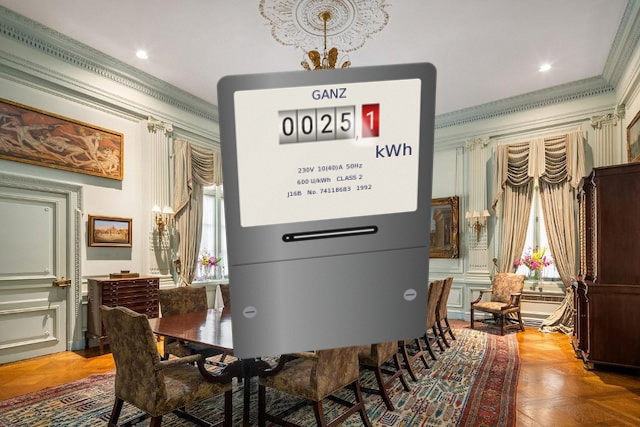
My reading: 25.1,kWh
